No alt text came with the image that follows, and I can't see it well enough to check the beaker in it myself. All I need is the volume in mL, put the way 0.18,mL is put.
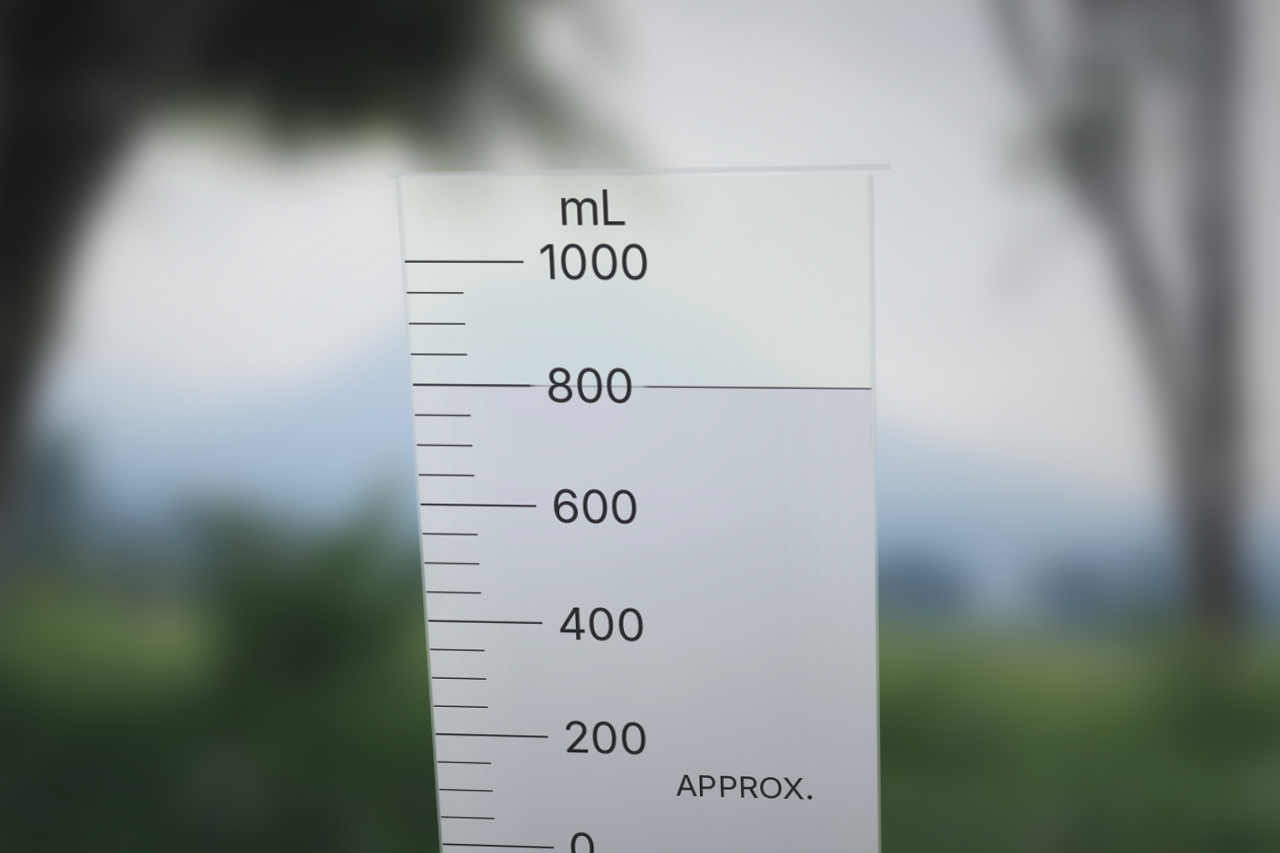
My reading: 800,mL
